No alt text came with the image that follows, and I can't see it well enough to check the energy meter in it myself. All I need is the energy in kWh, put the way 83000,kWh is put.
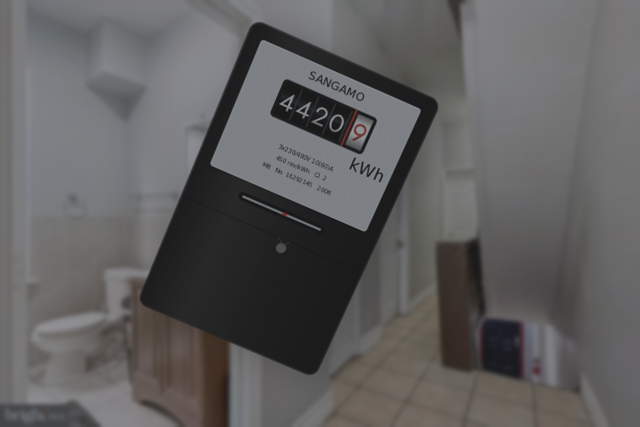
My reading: 4420.9,kWh
